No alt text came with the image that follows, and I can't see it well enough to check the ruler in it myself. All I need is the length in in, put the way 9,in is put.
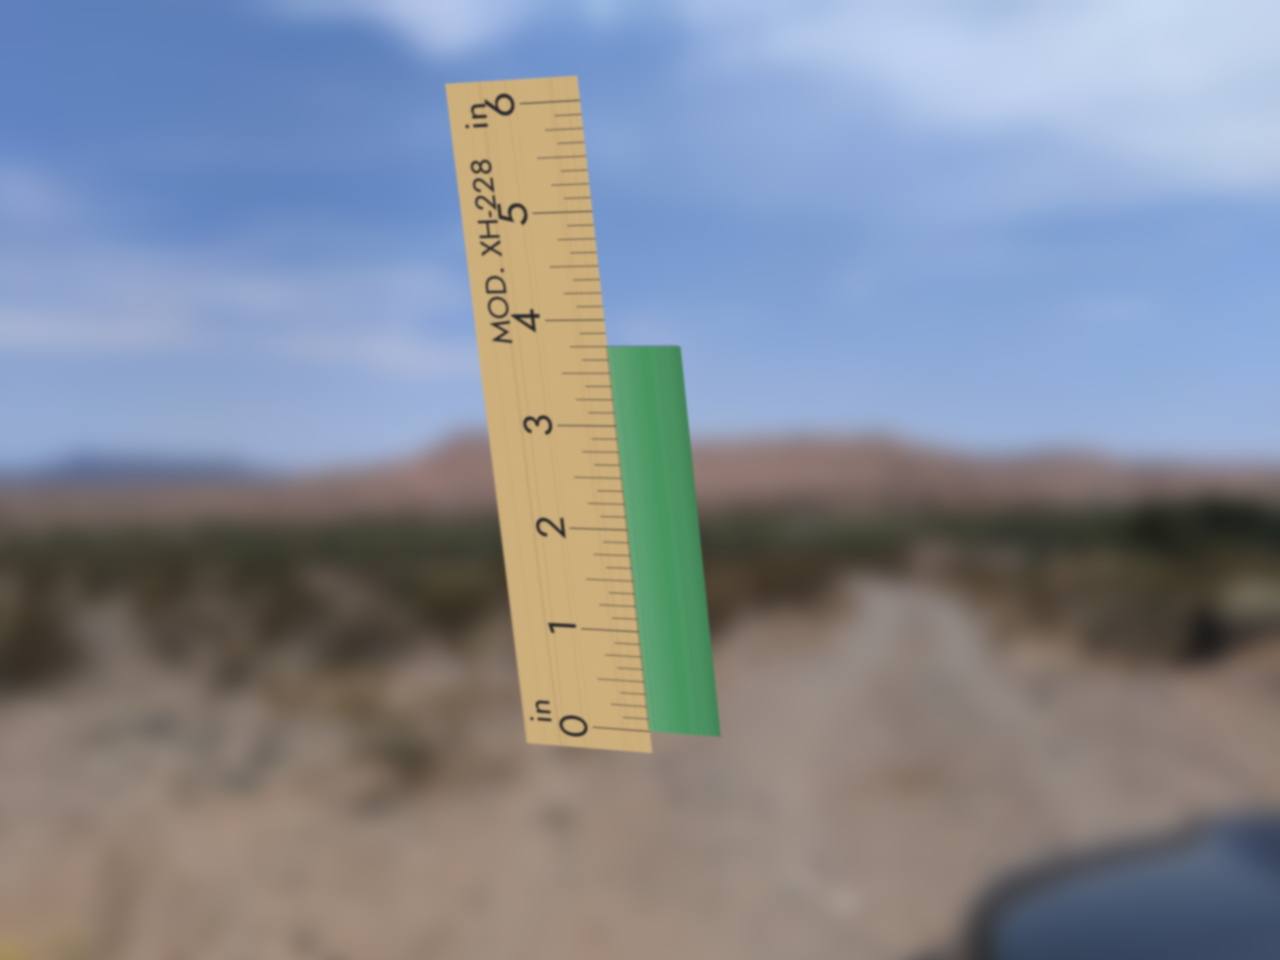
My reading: 3.75,in
